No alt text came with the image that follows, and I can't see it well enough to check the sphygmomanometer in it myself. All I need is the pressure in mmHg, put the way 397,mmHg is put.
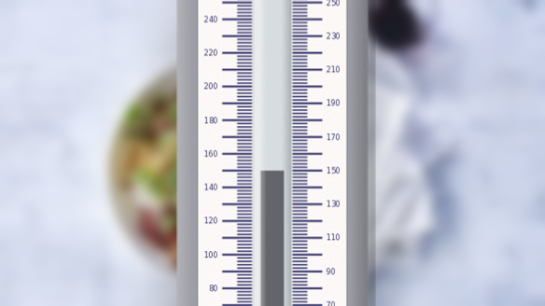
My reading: 150,mmHg
